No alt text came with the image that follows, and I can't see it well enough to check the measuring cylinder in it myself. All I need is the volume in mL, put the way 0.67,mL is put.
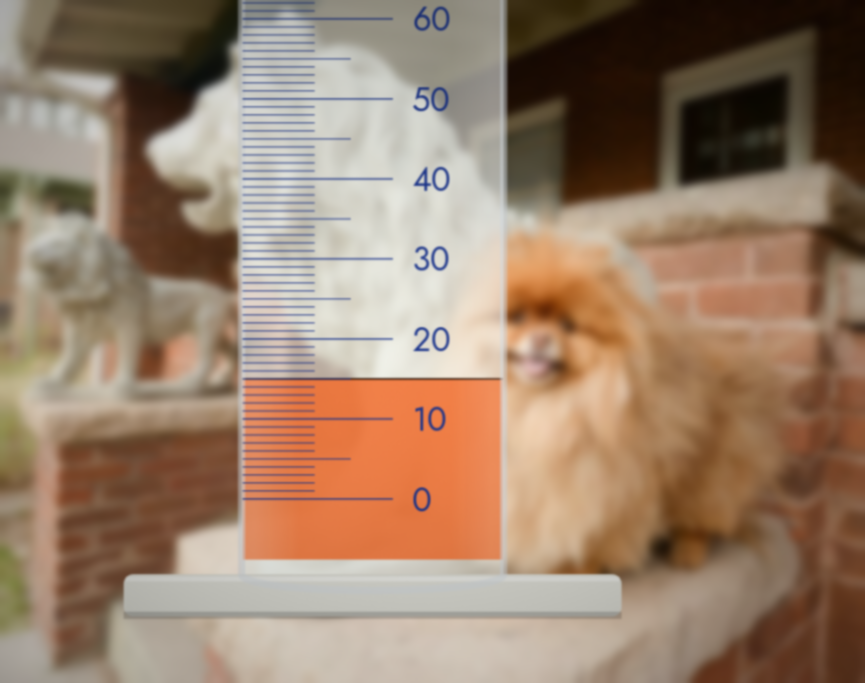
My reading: 15,mL
